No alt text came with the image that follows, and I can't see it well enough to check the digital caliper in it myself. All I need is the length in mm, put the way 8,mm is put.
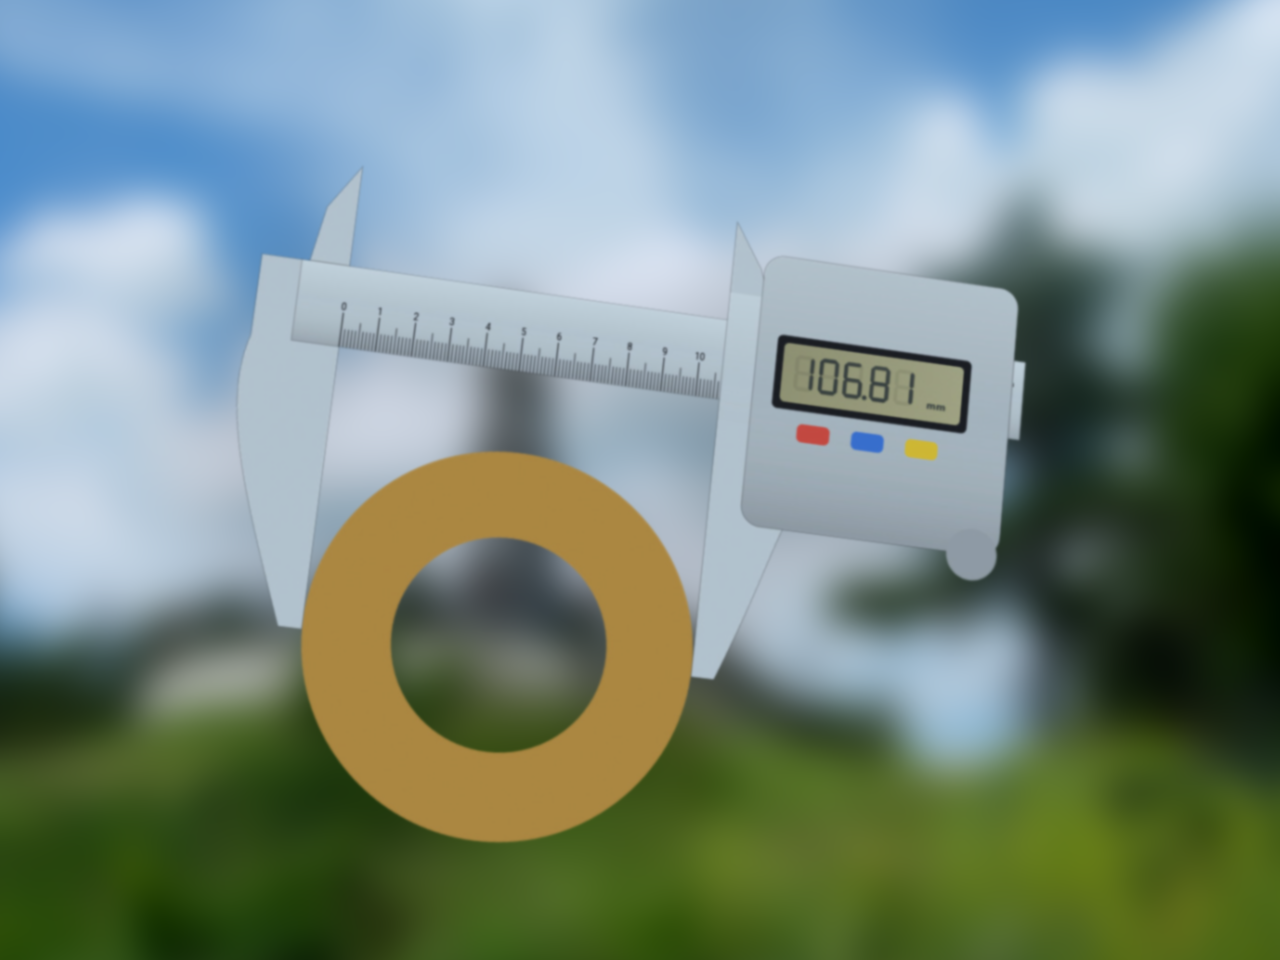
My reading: 106.81,mm
